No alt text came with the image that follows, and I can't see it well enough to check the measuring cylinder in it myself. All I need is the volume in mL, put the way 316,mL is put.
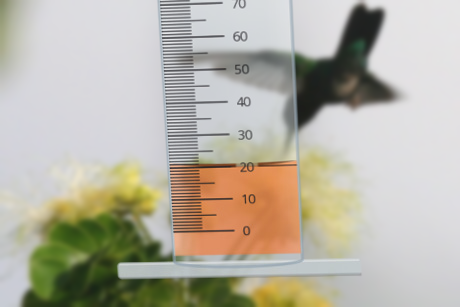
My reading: 20,mL
